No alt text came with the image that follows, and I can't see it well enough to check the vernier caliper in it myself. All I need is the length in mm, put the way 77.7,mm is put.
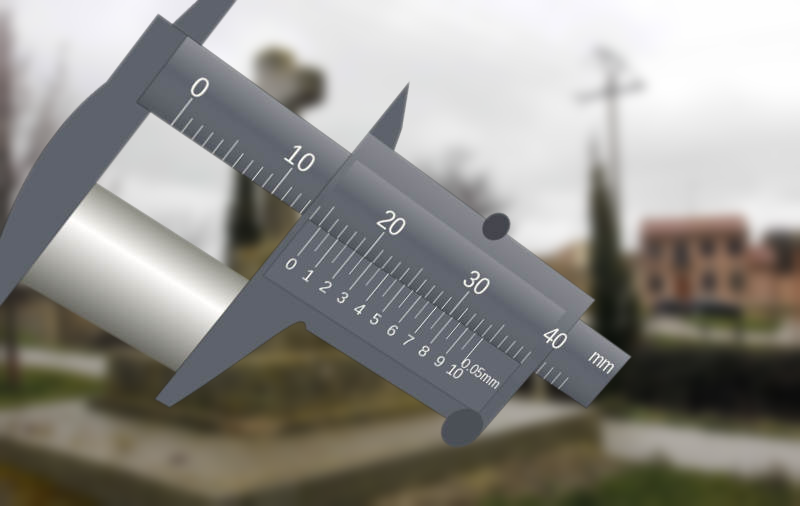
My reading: 15.2,mm
